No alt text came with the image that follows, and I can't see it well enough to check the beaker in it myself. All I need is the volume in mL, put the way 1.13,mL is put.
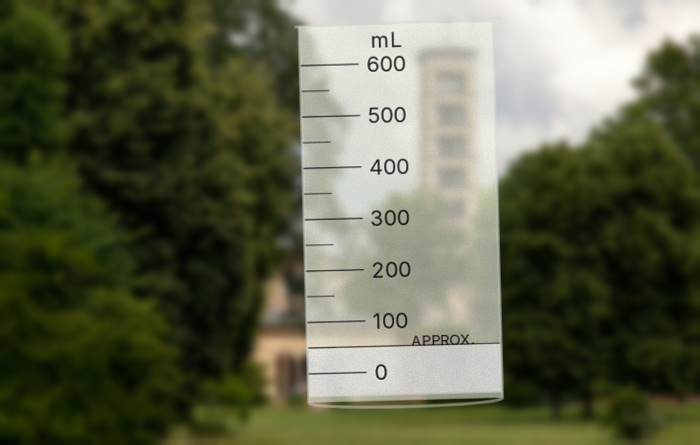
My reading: 50,mL
